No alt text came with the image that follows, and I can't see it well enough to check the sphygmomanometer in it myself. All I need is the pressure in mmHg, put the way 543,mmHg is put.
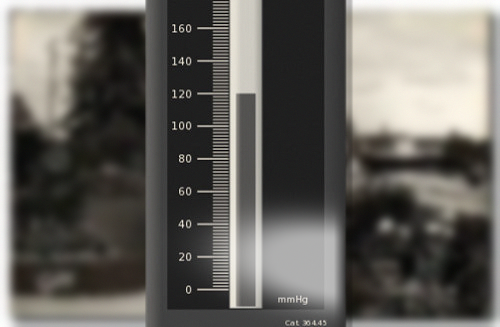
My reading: 120,mmHg
